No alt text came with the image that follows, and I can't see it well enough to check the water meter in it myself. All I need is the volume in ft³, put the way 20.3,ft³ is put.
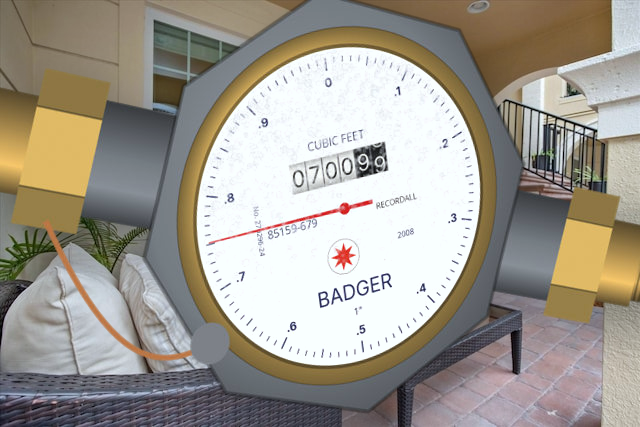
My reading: 70098.75,ft³
